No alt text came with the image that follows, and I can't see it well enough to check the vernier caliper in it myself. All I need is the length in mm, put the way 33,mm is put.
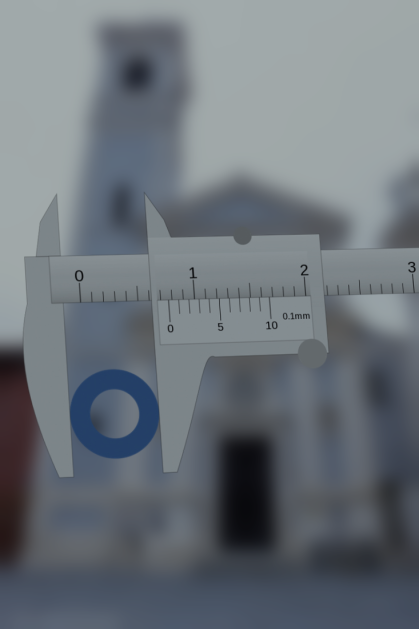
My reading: 7.7,mm
